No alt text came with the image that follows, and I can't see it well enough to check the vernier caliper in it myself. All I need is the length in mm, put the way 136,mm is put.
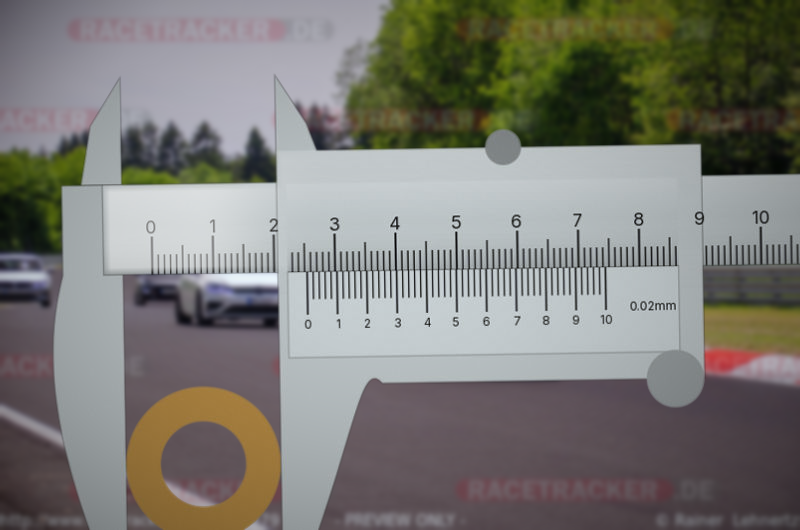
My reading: 25.4,mm
